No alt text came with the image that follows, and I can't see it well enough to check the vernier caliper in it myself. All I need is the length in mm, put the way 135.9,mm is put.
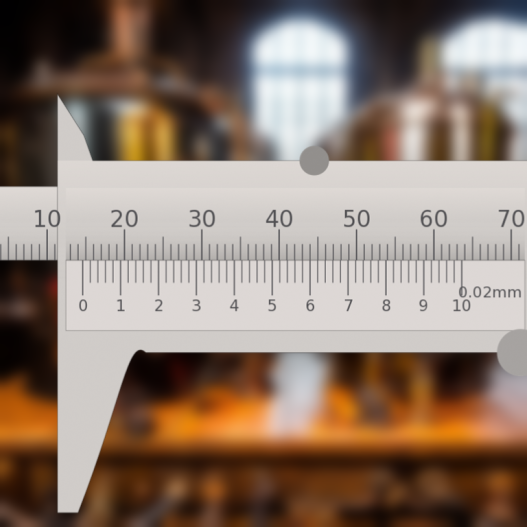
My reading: 14.6,mm
